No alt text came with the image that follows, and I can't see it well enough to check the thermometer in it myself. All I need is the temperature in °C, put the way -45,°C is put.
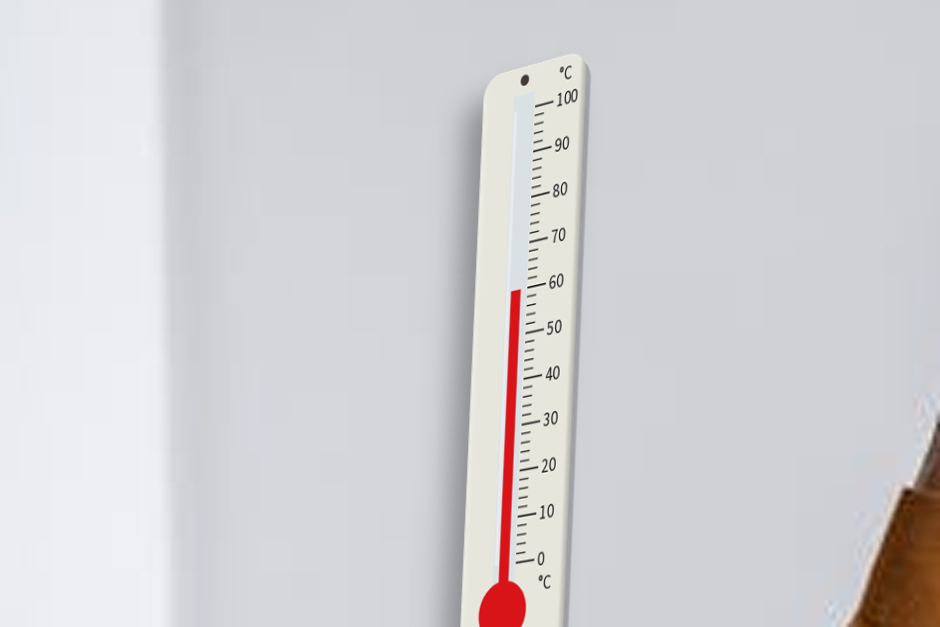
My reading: 60,°C
